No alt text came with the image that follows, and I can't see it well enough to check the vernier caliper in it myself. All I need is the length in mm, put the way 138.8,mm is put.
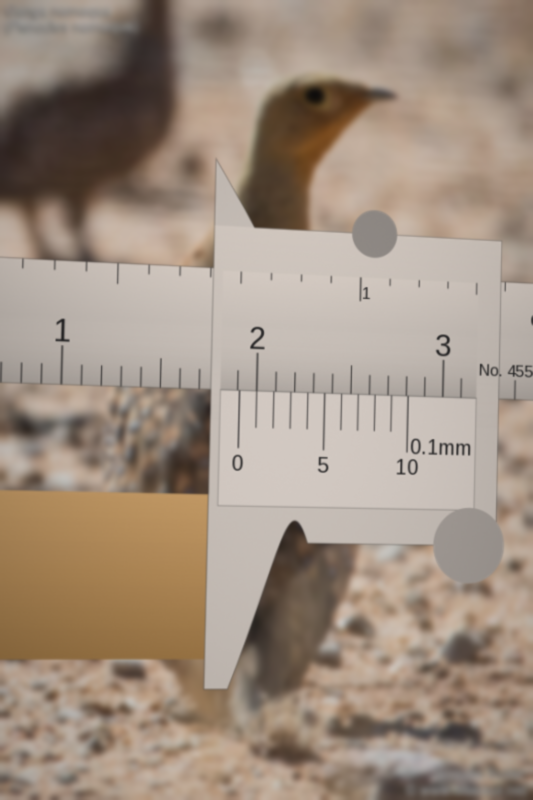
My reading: 19.1,mm
